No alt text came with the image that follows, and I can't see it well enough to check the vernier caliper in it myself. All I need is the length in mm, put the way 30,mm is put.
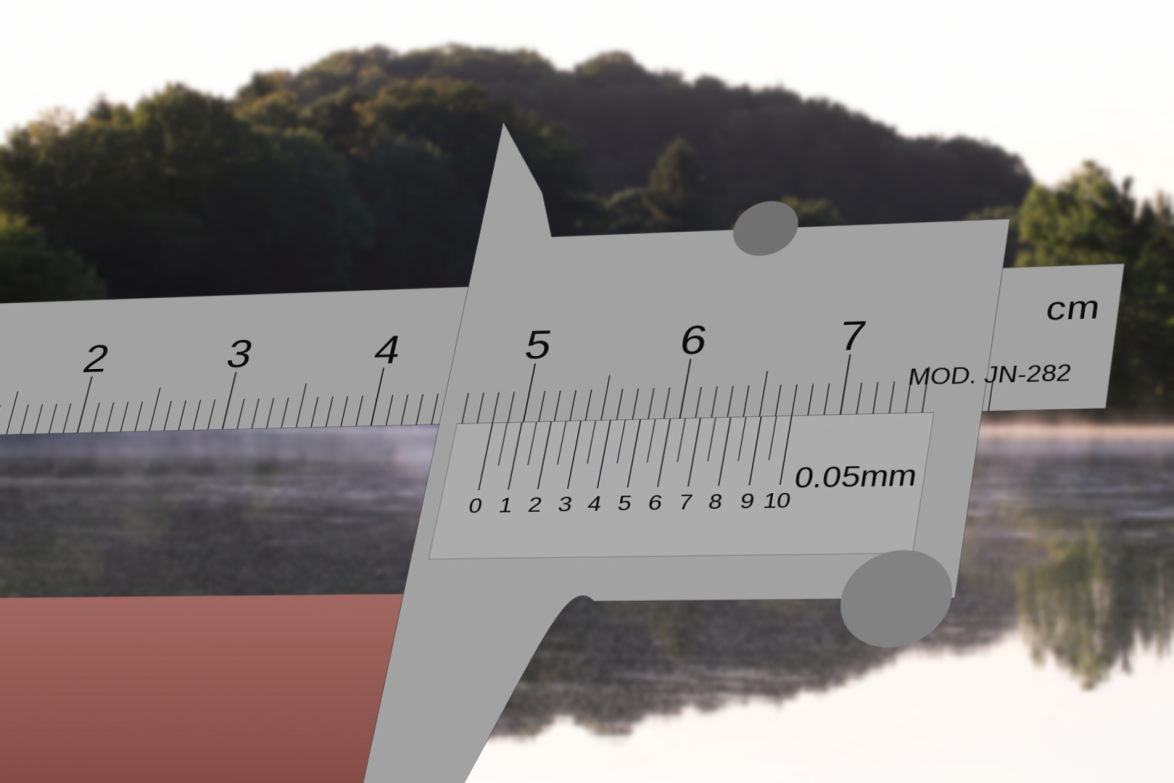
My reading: 48.0,mm
